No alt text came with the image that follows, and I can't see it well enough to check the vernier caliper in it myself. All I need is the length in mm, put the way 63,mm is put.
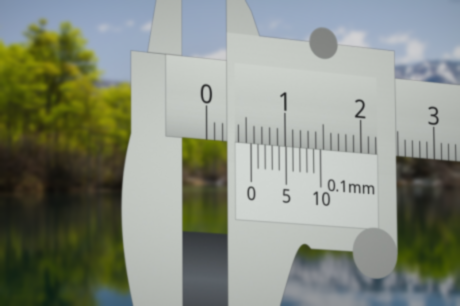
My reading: 5.6,mm
